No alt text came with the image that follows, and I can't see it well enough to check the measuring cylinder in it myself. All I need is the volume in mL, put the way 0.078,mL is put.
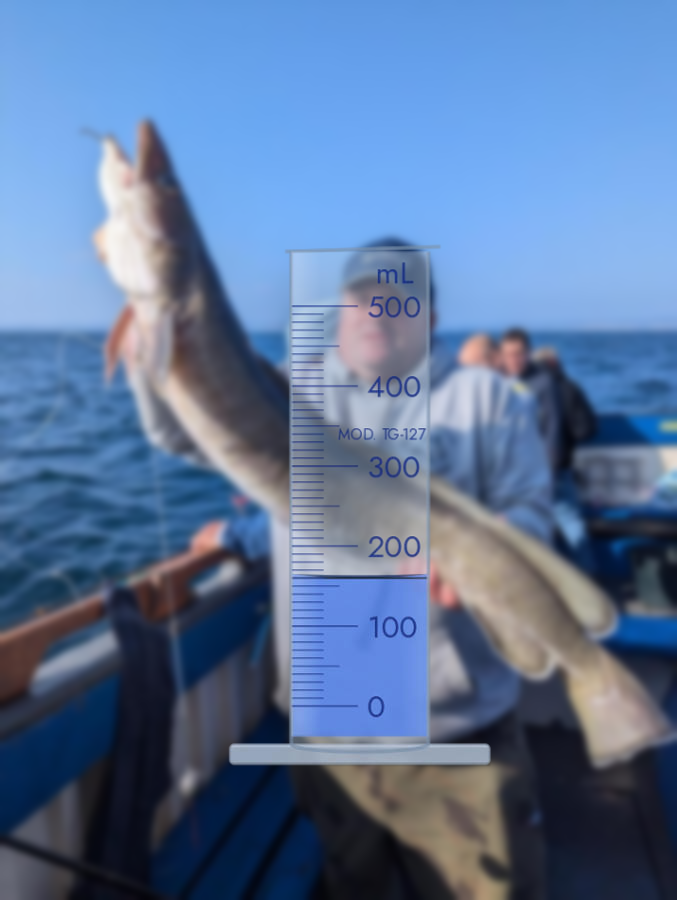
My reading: 160,mL
